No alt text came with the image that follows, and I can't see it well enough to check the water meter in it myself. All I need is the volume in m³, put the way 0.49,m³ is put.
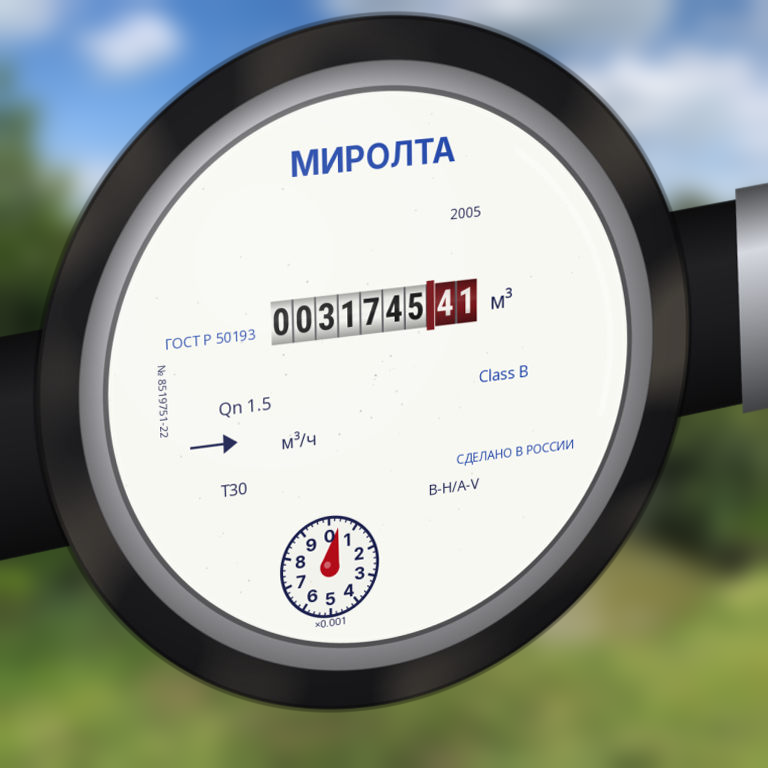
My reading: 31745.410,m³
